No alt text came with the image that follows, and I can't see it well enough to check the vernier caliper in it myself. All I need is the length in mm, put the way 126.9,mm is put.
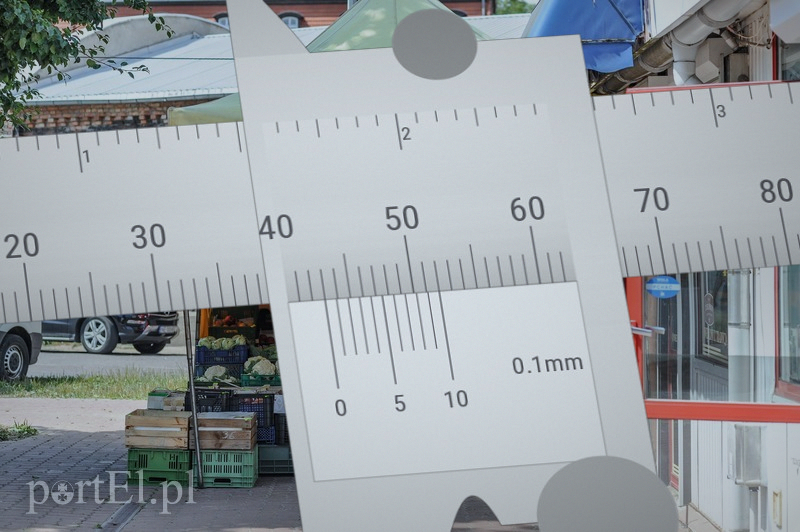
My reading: 43.0,mm
